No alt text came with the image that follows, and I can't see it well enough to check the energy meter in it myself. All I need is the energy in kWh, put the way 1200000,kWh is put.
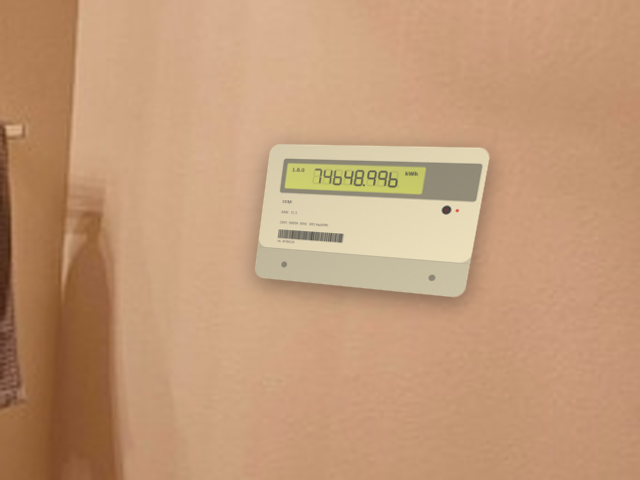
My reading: 74648.996,kWh
